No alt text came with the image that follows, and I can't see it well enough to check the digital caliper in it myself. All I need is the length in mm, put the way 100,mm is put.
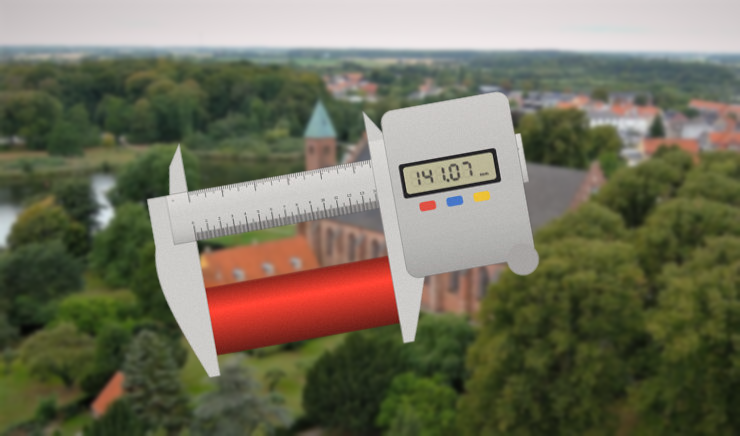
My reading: 141.07,mm
